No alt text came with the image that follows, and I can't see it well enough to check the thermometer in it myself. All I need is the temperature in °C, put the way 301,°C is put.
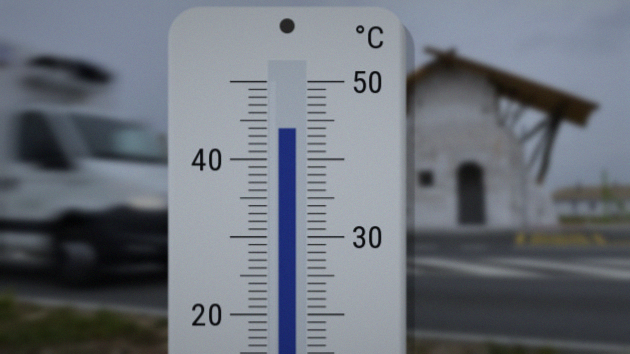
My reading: 44,°C
